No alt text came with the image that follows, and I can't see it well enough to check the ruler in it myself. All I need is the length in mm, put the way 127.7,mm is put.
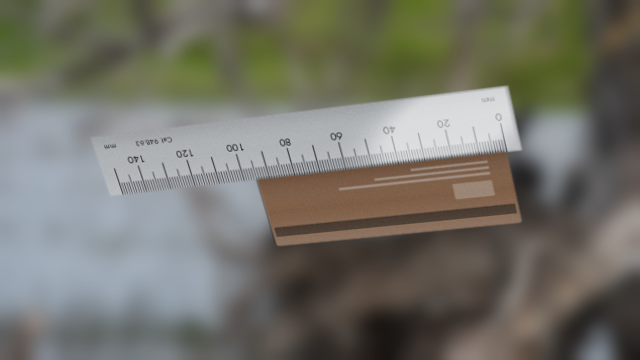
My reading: 95,mm
